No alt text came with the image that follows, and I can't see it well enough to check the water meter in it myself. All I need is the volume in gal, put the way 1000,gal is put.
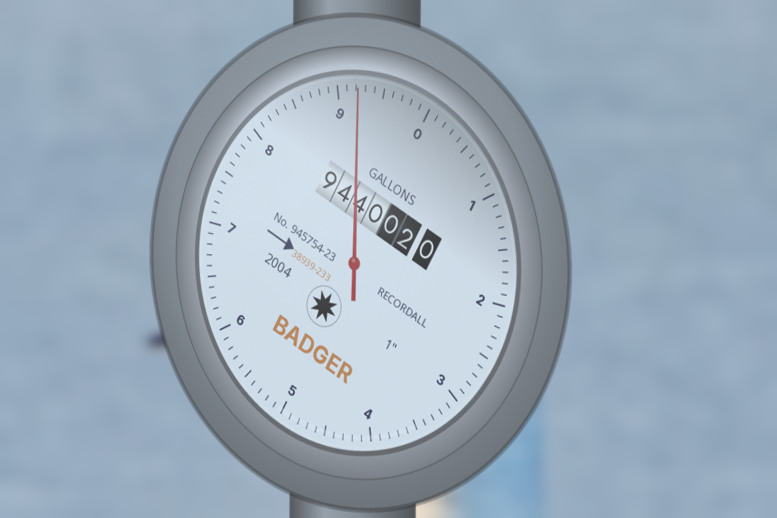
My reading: 9440019.2,gal
